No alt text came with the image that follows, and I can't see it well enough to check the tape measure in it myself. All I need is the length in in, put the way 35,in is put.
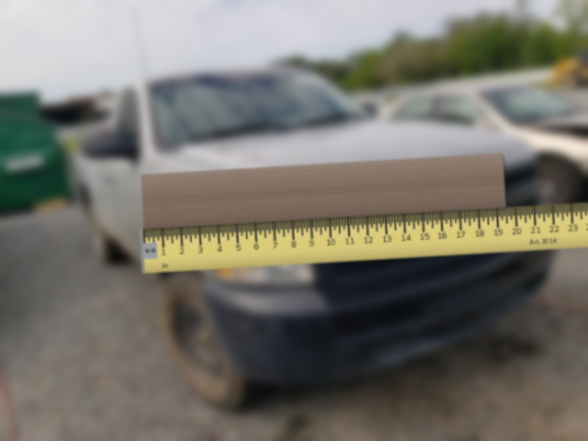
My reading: 19.5,in
